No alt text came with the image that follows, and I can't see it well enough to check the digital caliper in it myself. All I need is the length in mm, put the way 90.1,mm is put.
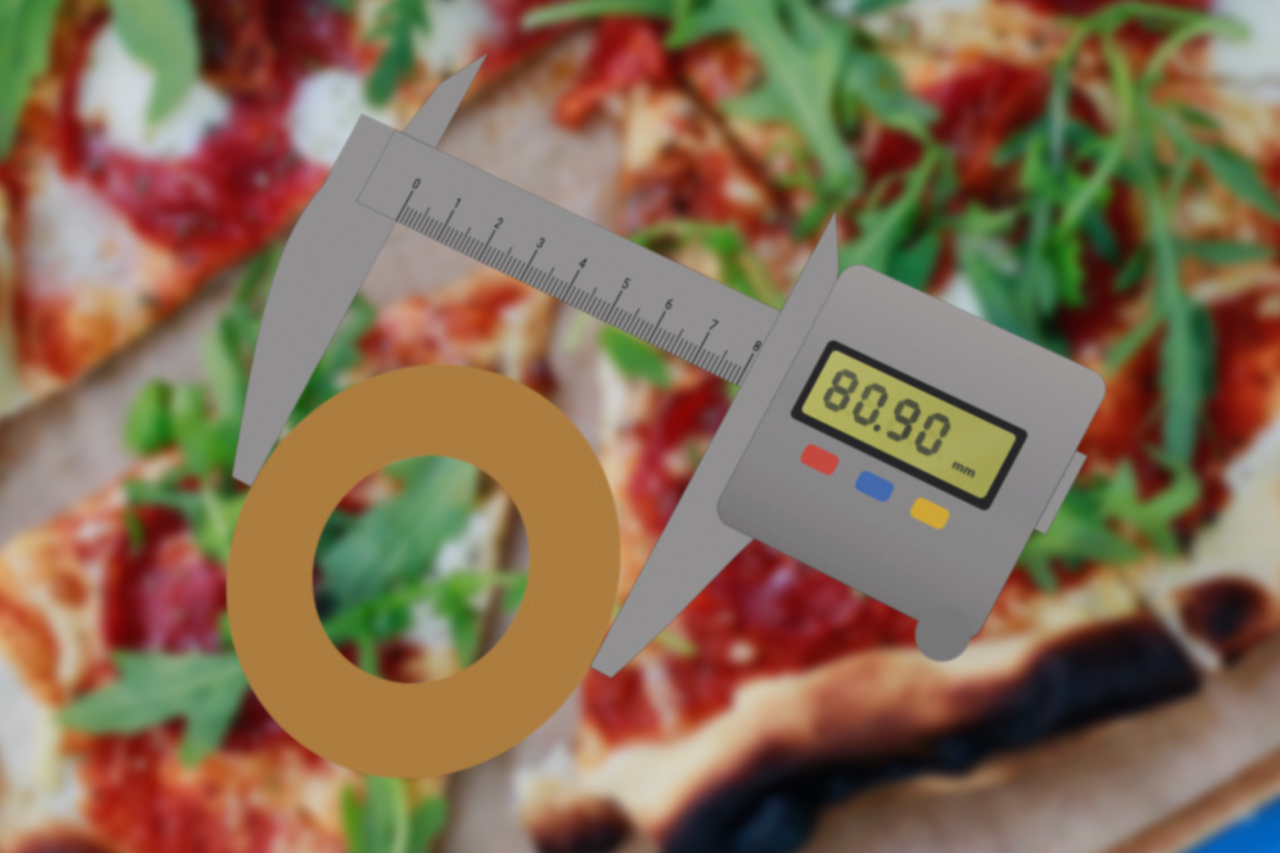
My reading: 80.90,mm
